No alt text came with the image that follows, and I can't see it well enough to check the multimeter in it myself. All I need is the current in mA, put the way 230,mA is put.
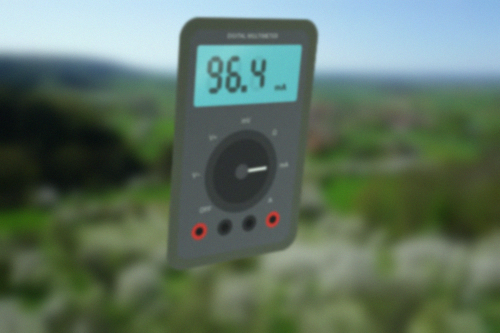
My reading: 96.4,mA
